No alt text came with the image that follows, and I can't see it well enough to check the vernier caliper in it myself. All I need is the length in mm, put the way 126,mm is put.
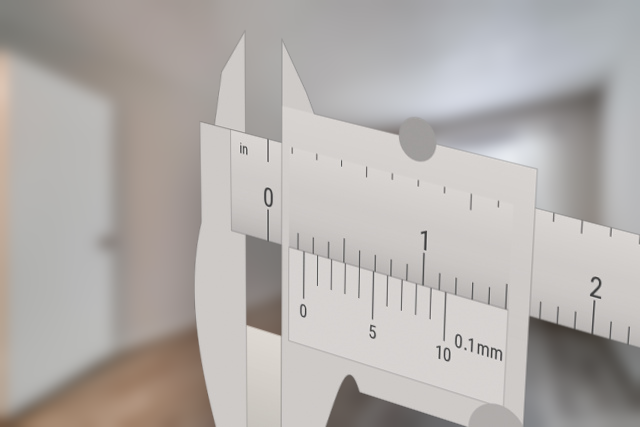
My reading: 2.4,mm
